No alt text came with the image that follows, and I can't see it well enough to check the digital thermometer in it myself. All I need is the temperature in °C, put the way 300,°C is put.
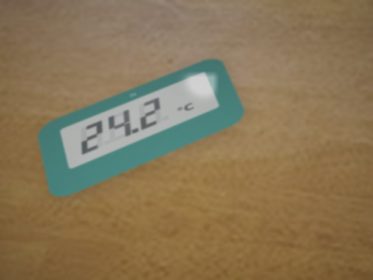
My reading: 24.2,°C
